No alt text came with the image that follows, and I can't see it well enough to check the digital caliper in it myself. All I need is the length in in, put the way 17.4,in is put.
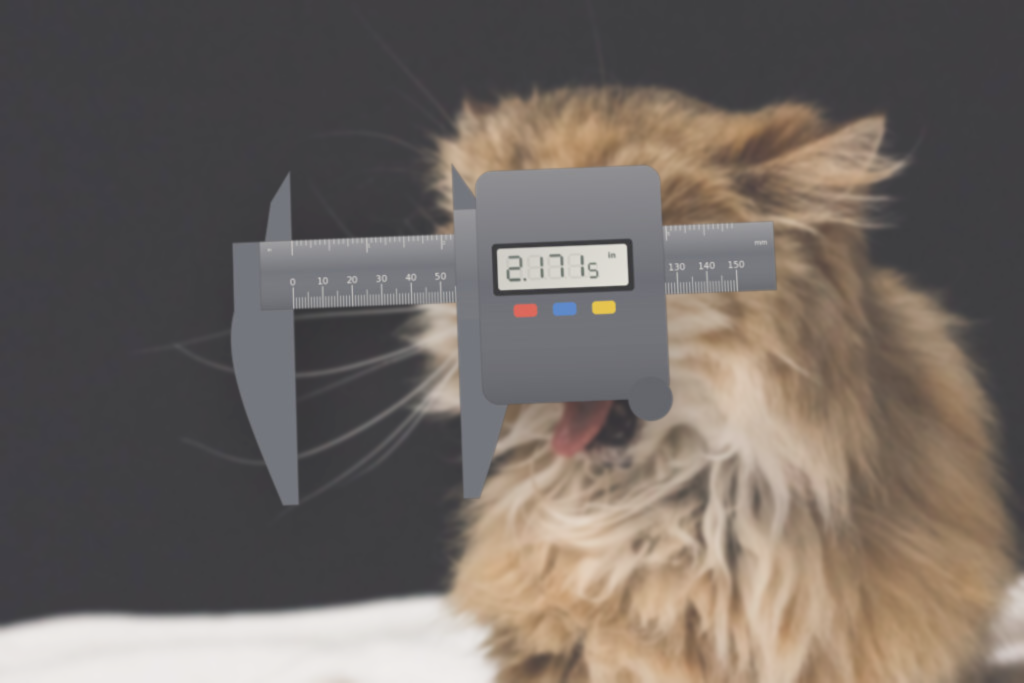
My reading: 2.1715,in
